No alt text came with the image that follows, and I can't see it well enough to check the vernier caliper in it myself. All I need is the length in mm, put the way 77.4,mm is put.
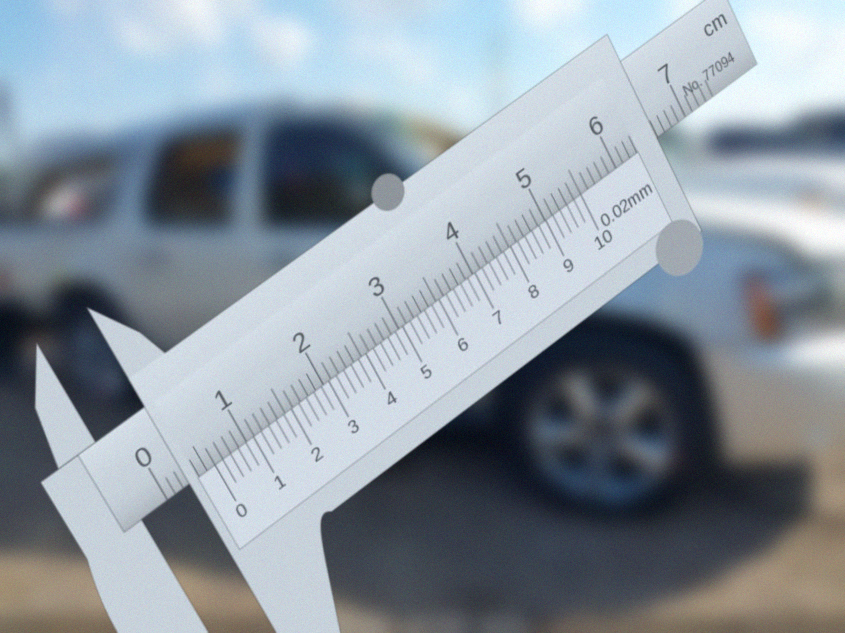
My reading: 6.0,mm
